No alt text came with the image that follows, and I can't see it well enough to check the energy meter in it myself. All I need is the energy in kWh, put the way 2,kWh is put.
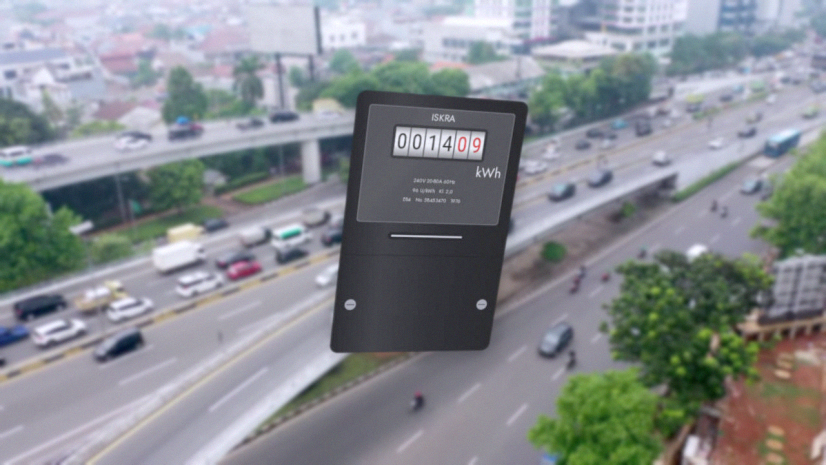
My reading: 14.09,kWh
